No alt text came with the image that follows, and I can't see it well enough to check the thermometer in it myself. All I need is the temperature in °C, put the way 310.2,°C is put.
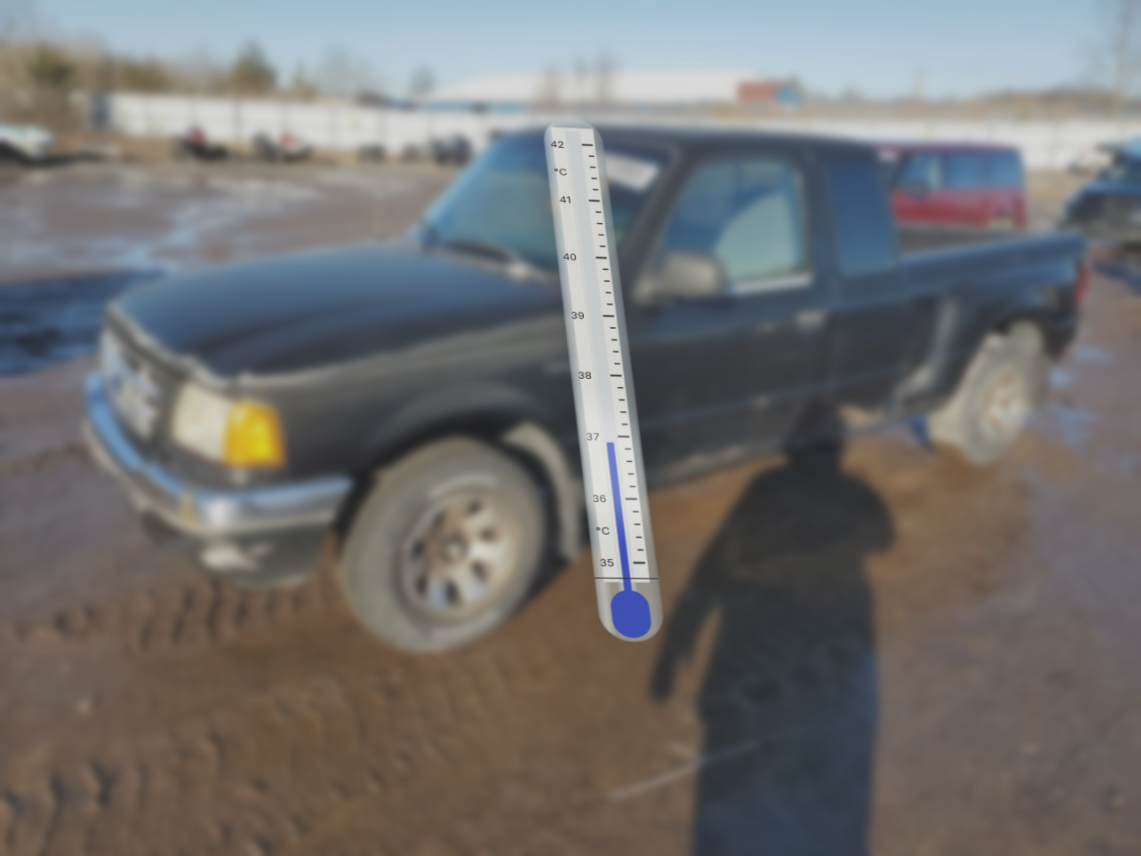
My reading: 36.9,°C
